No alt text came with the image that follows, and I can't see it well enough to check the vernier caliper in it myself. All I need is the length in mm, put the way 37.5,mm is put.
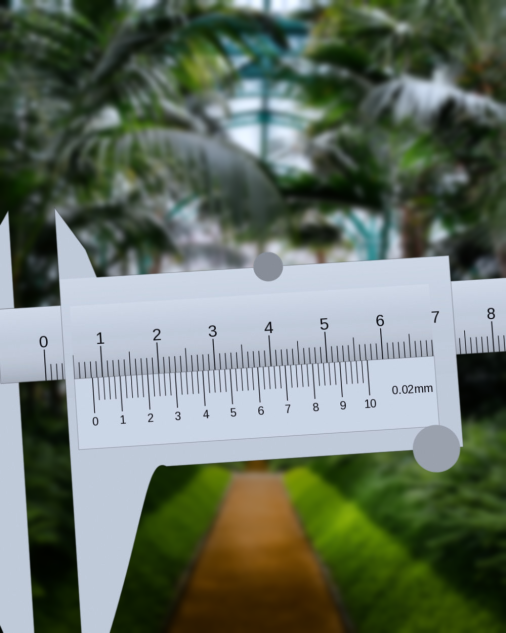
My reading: 8.2,mm
